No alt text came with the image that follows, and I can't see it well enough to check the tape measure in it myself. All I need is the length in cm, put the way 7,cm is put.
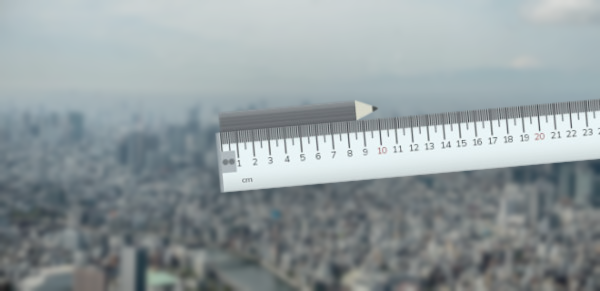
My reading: 10,cm
